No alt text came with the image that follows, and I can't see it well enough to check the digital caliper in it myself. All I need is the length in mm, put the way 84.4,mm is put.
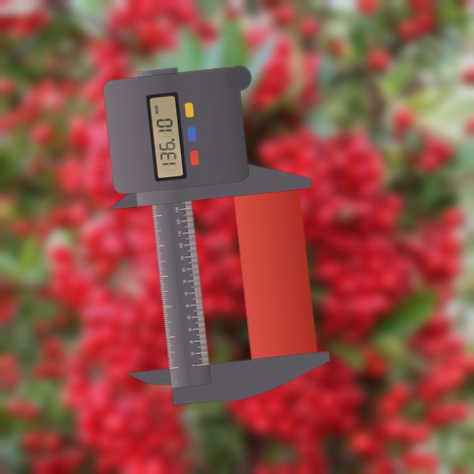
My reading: 136.10,mm
